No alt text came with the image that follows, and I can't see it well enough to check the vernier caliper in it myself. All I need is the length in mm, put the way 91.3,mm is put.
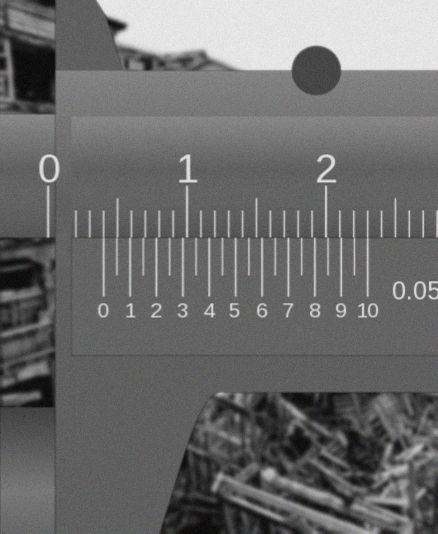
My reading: 4.0,mm
